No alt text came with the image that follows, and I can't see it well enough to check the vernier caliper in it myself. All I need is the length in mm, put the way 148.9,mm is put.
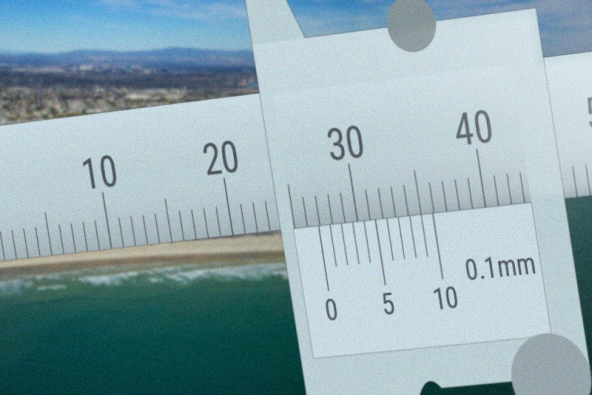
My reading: 26.9,mm
